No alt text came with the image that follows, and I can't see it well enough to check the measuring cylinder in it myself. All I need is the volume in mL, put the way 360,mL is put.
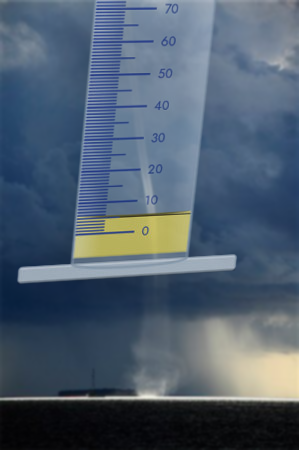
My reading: 5,mL
